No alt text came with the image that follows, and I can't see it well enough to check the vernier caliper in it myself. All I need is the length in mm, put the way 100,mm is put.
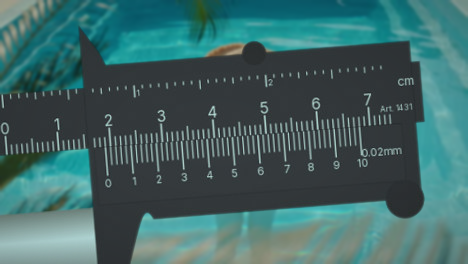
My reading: 19.0,mm
